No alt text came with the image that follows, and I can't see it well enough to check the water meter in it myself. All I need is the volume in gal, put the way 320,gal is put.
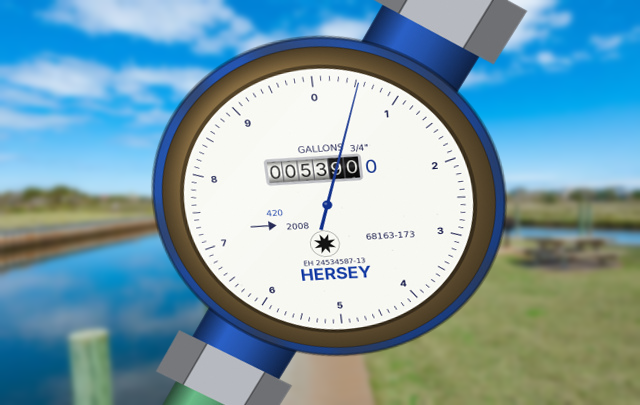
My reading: 53900.5,gal
